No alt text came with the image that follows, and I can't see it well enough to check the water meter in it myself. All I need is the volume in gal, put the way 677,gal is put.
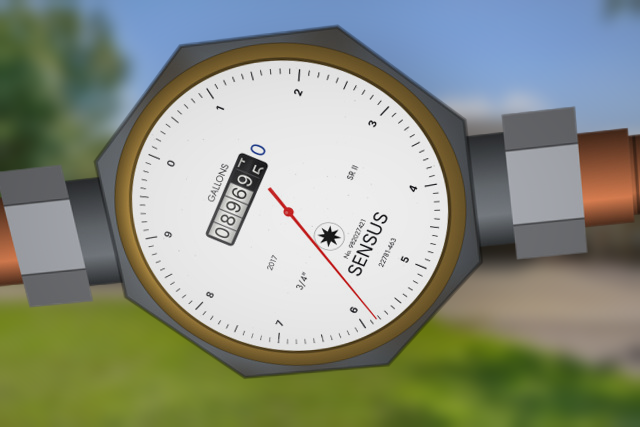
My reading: 896945.8,gal
